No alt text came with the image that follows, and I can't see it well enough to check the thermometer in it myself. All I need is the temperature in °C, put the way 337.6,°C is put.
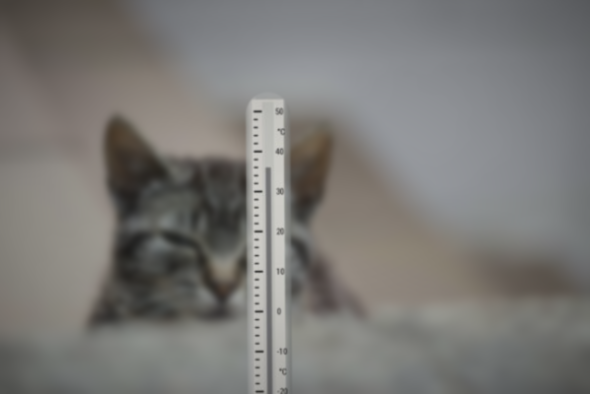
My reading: 36,°C
